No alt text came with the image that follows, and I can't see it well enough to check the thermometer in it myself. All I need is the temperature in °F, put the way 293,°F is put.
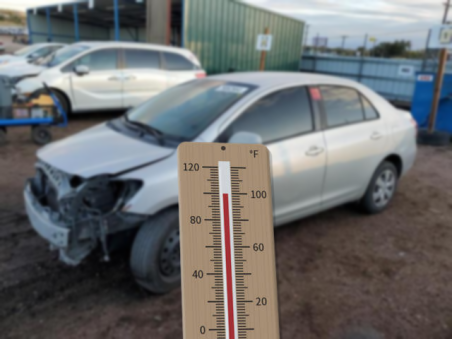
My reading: 100,°F
